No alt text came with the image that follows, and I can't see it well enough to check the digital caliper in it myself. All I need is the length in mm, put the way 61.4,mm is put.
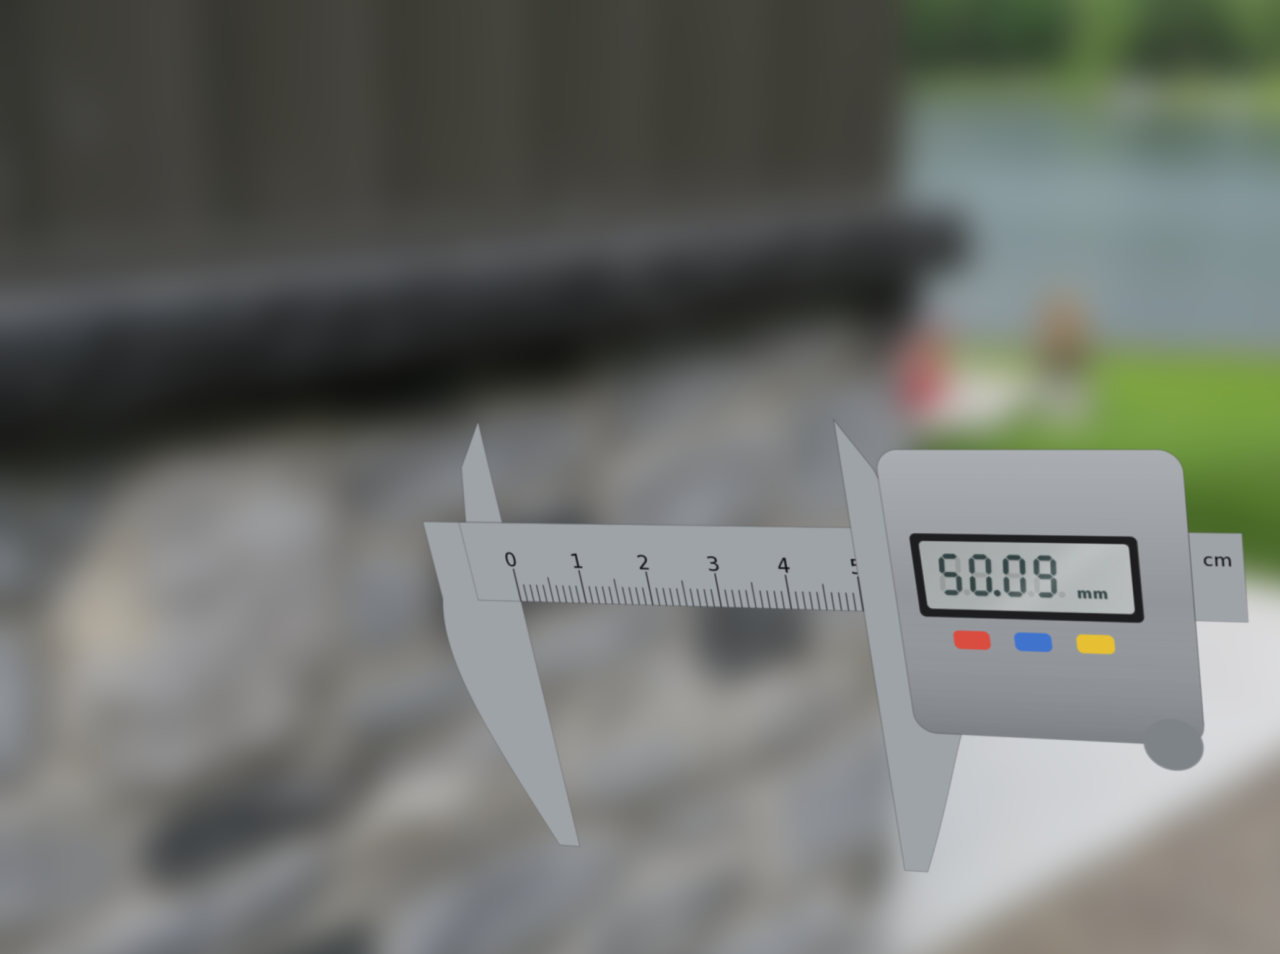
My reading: 50.09,mm
